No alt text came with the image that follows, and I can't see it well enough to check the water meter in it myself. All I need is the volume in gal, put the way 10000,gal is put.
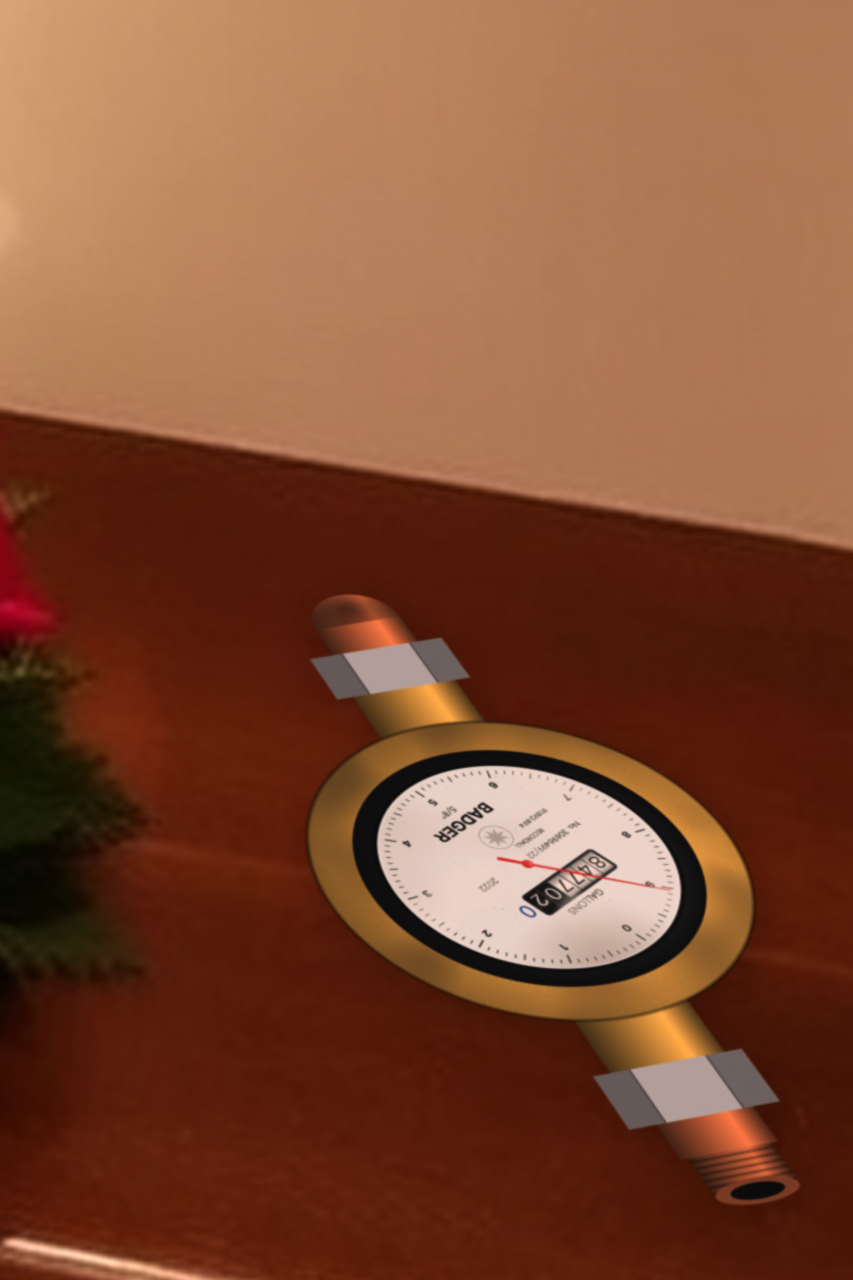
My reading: 8477019.0,gal
